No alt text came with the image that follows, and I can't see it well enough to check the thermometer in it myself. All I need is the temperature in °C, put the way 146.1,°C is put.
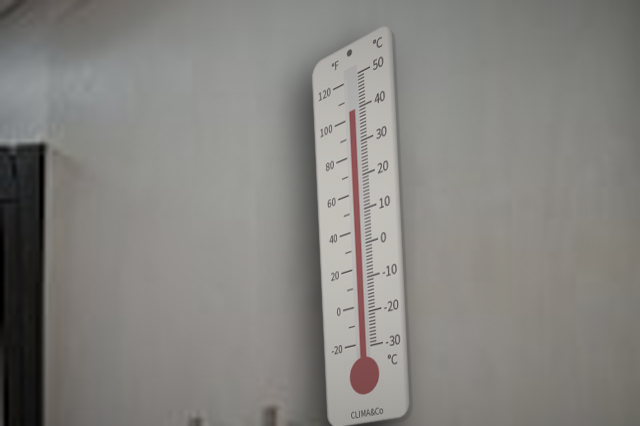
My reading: 40,°C
